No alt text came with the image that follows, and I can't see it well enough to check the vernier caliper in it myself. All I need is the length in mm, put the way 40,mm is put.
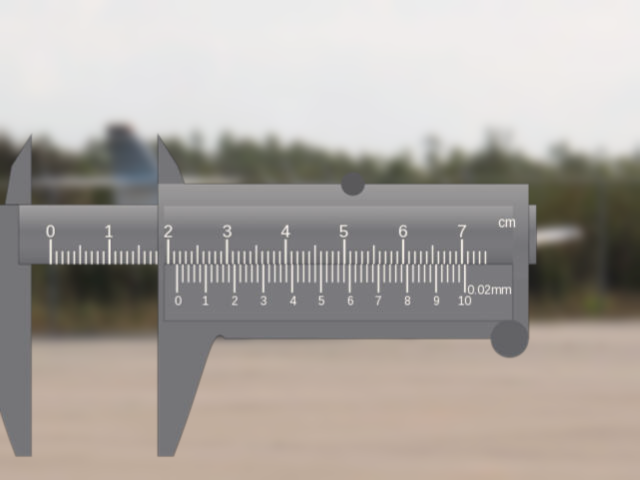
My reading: 21.5,mm
